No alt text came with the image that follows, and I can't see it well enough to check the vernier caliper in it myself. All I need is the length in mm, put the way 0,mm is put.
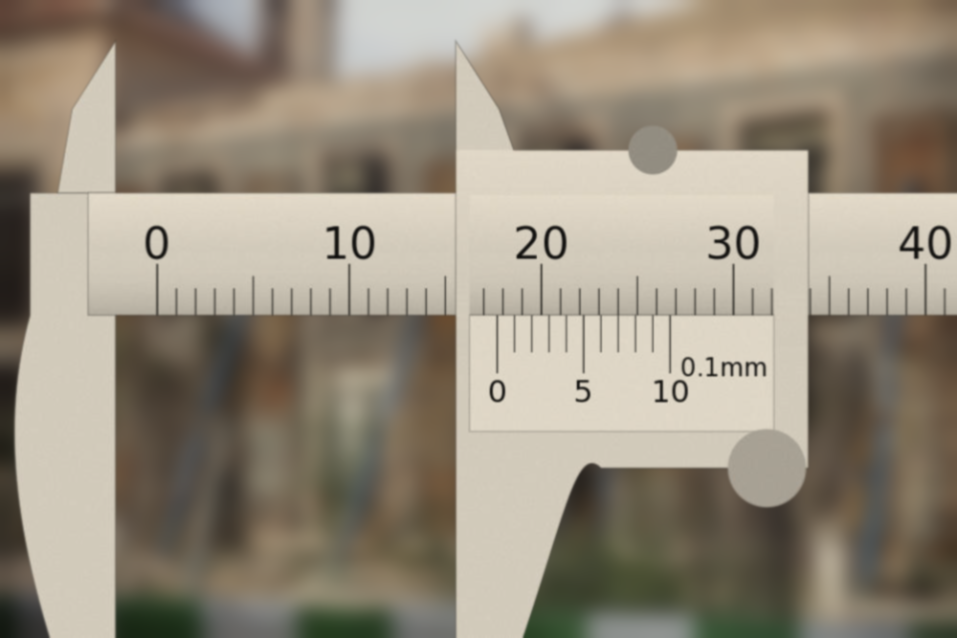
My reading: 17.7,mm
